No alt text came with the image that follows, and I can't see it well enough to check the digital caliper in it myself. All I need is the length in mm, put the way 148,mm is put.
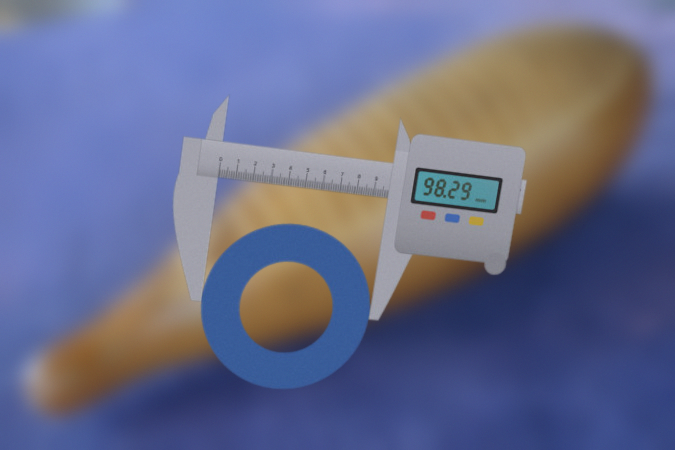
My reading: 98.29,mm
